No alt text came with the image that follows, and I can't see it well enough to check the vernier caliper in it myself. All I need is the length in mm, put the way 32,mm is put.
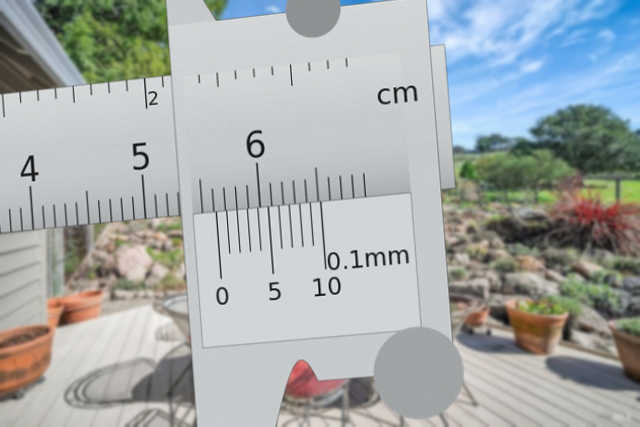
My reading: 56.2,mm
